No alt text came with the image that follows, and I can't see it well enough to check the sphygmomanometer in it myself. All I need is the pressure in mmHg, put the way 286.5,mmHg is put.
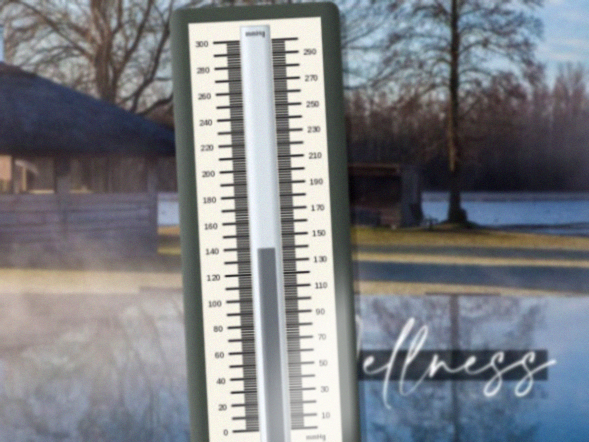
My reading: 140,mmHg
